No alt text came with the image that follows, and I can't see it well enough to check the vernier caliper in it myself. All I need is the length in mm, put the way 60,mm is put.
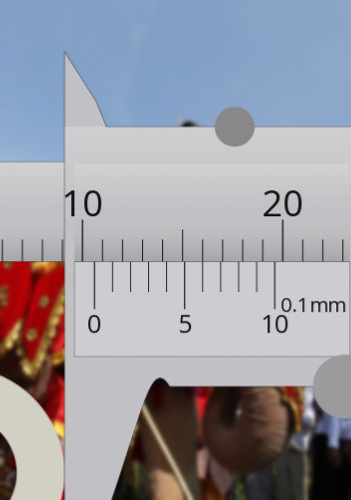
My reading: 10.6,mm
